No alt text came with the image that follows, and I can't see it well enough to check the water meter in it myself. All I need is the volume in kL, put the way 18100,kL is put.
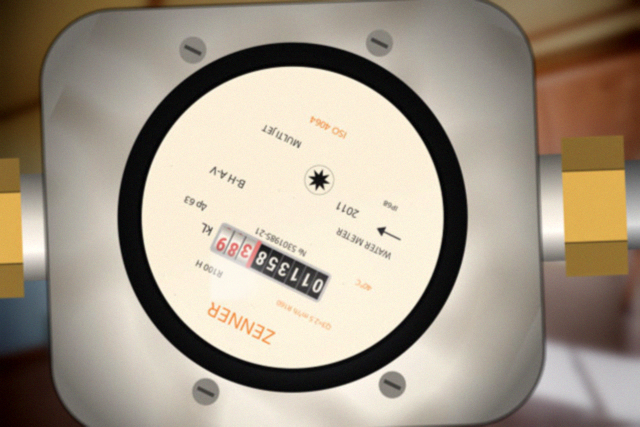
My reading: 11358.389,kL
